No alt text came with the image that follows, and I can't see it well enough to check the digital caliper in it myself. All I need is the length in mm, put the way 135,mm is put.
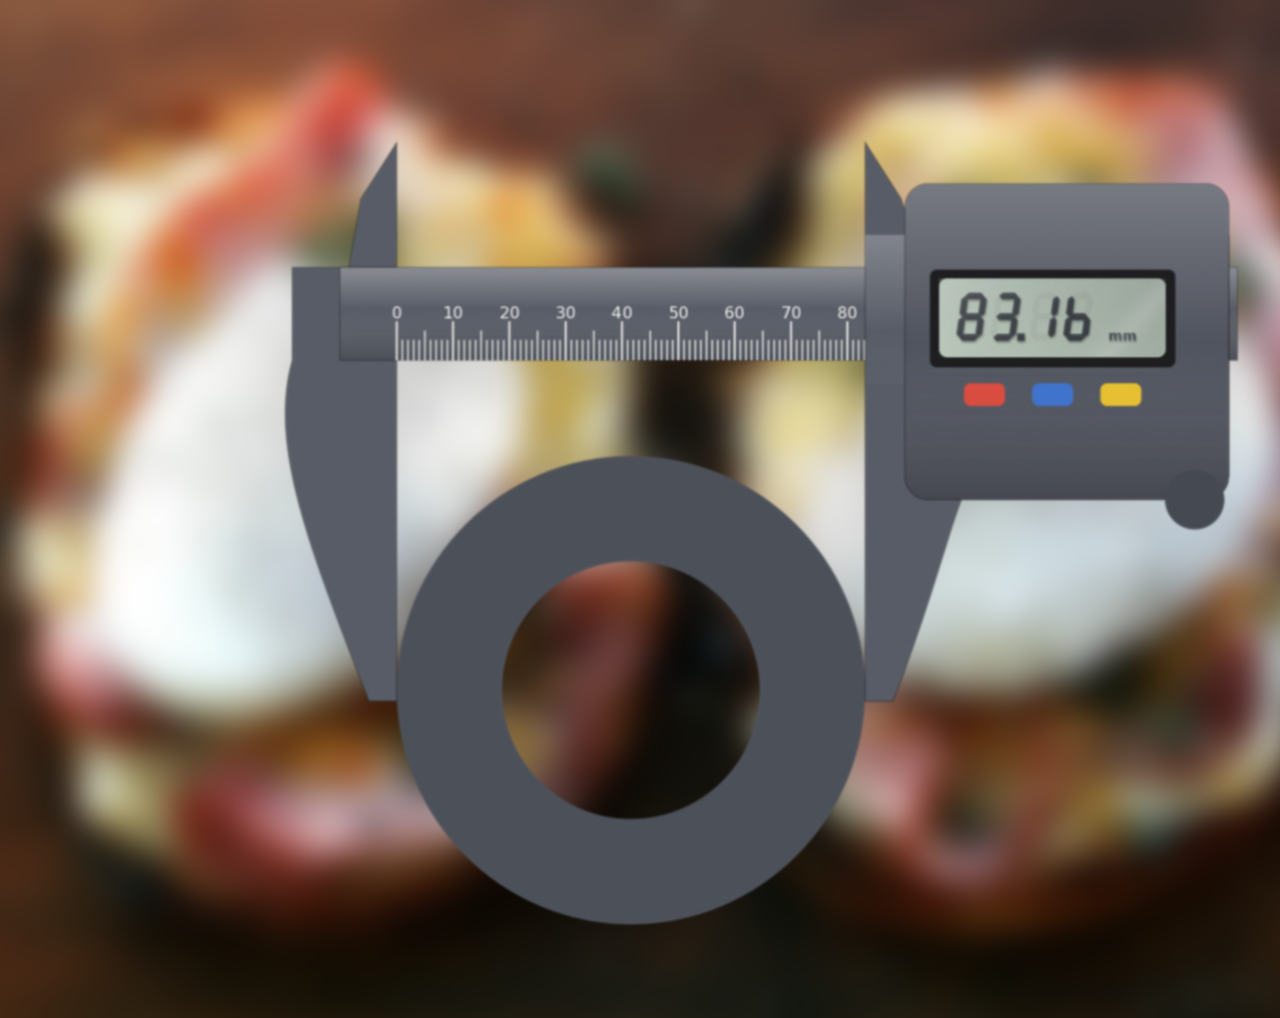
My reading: 83.16,mm
